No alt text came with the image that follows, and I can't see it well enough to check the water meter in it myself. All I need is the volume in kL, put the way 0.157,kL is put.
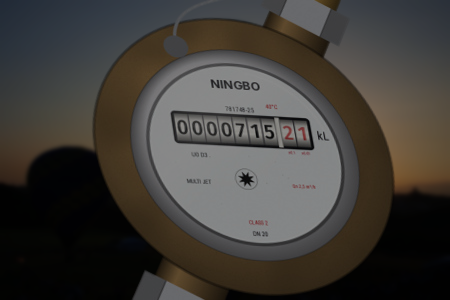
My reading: 715.21,kL
